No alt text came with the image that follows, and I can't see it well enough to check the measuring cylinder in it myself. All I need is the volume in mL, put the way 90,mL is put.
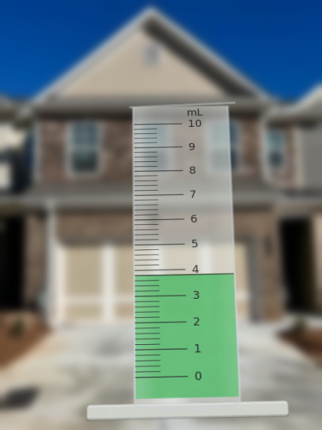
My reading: 3.8,mL
